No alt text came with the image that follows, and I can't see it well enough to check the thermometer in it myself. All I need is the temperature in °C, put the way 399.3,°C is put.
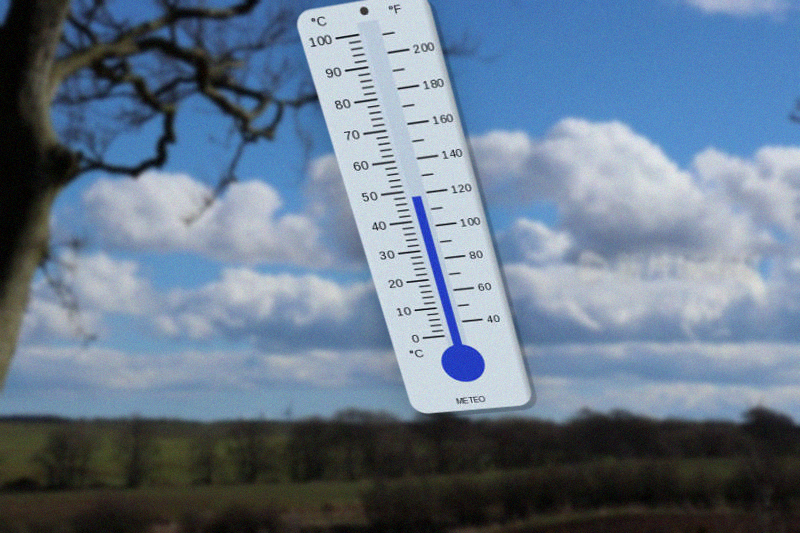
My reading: 48,°C
